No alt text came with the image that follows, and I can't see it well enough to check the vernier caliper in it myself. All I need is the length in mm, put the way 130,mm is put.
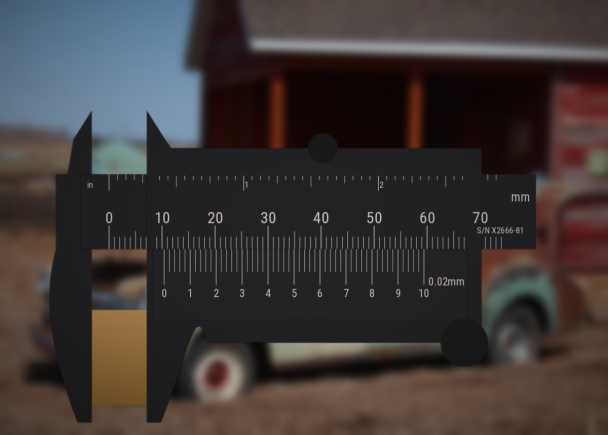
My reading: 10.4,mm
